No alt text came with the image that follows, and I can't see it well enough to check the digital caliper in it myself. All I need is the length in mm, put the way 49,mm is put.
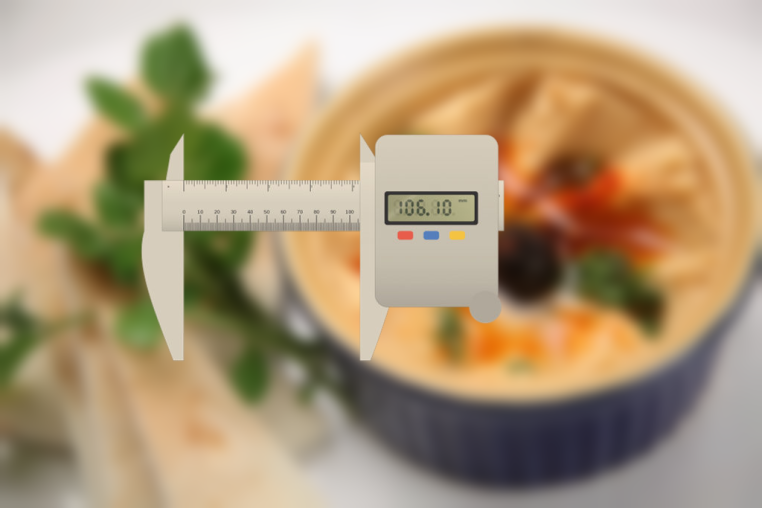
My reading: 106.10,mm
